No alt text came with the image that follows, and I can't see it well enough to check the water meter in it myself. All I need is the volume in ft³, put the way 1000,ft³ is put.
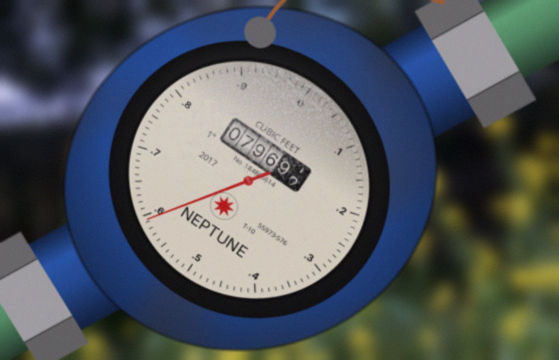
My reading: 79691.59,ft³
